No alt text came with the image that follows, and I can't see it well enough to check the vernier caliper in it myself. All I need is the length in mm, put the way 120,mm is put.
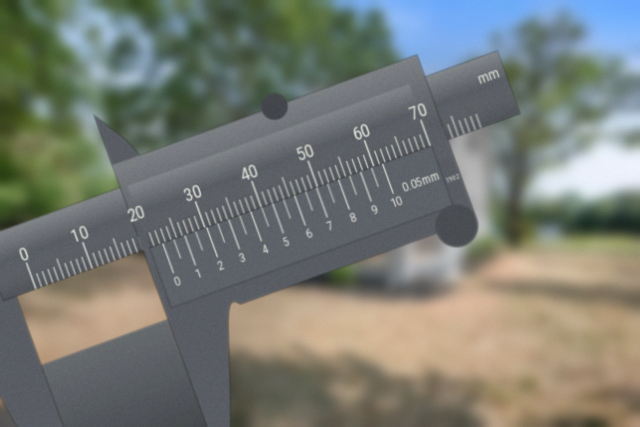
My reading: 22.5,mm
